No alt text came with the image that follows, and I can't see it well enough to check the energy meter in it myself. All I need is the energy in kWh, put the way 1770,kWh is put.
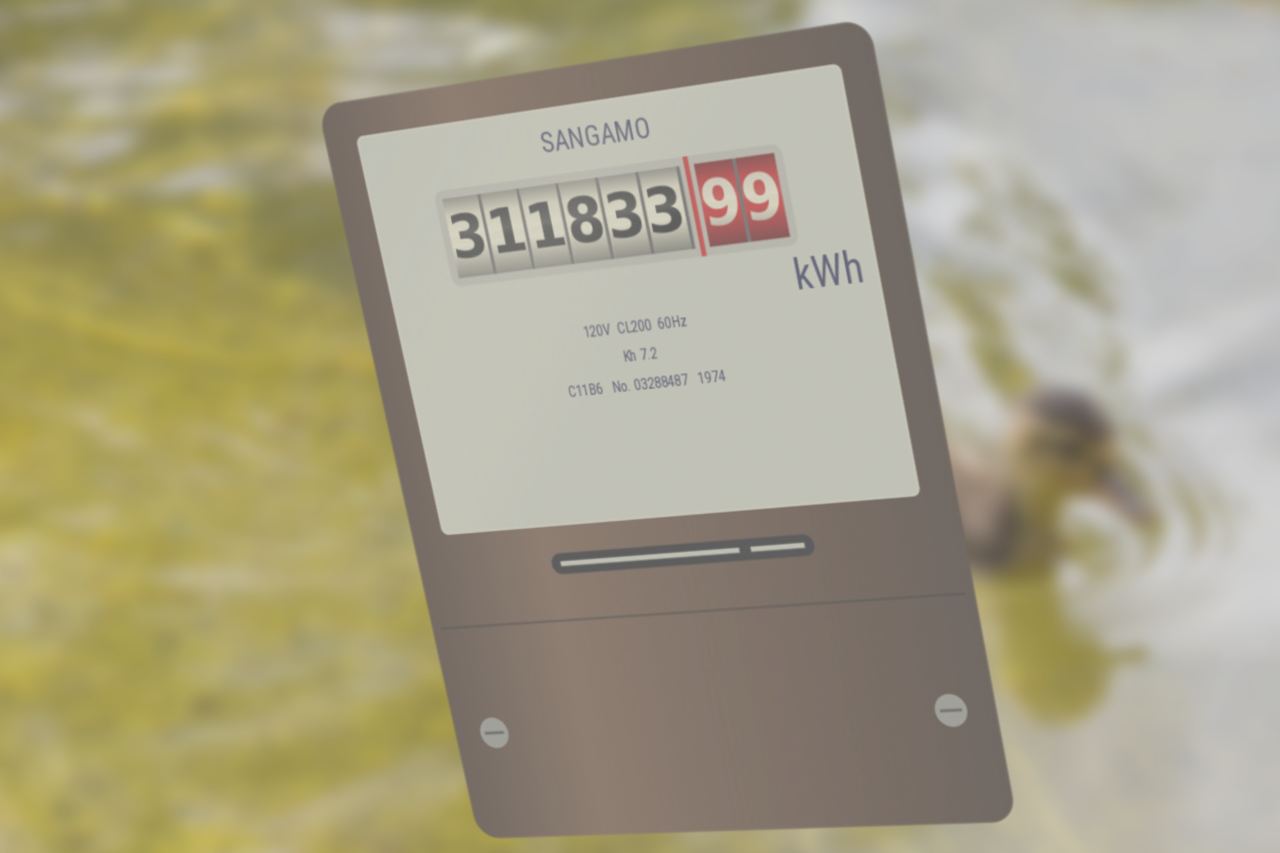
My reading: 311833.99,kWh
